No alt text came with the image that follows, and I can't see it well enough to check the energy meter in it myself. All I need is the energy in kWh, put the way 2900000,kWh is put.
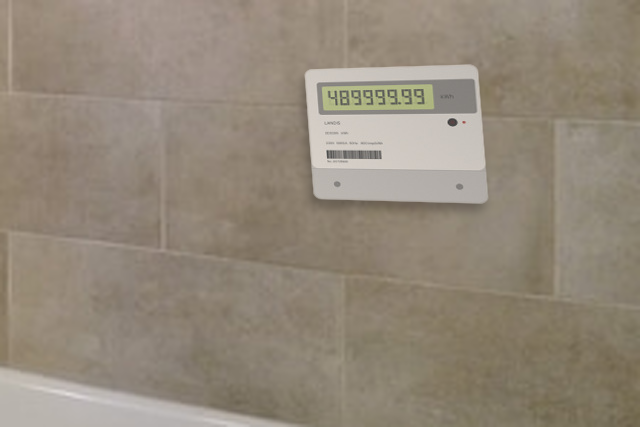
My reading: 489999.99,kWh
